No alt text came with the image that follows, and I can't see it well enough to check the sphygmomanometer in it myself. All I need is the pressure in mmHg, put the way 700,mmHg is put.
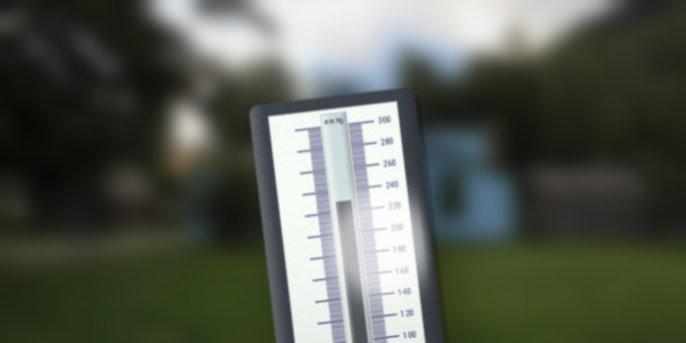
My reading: 230,mmHg
